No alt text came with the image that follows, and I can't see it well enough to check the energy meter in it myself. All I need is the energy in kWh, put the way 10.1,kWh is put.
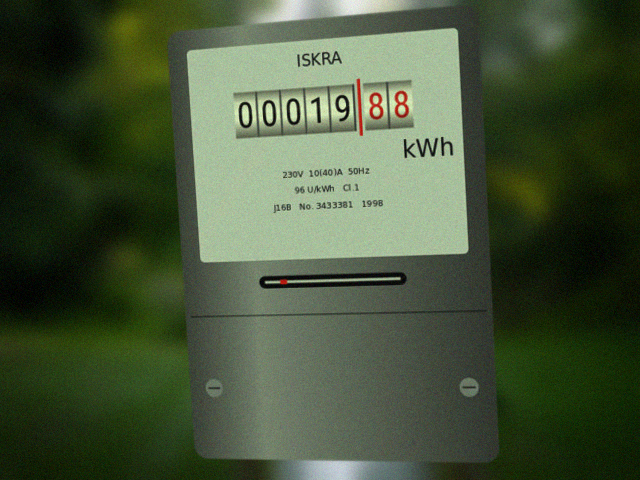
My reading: 19.88,kWh
